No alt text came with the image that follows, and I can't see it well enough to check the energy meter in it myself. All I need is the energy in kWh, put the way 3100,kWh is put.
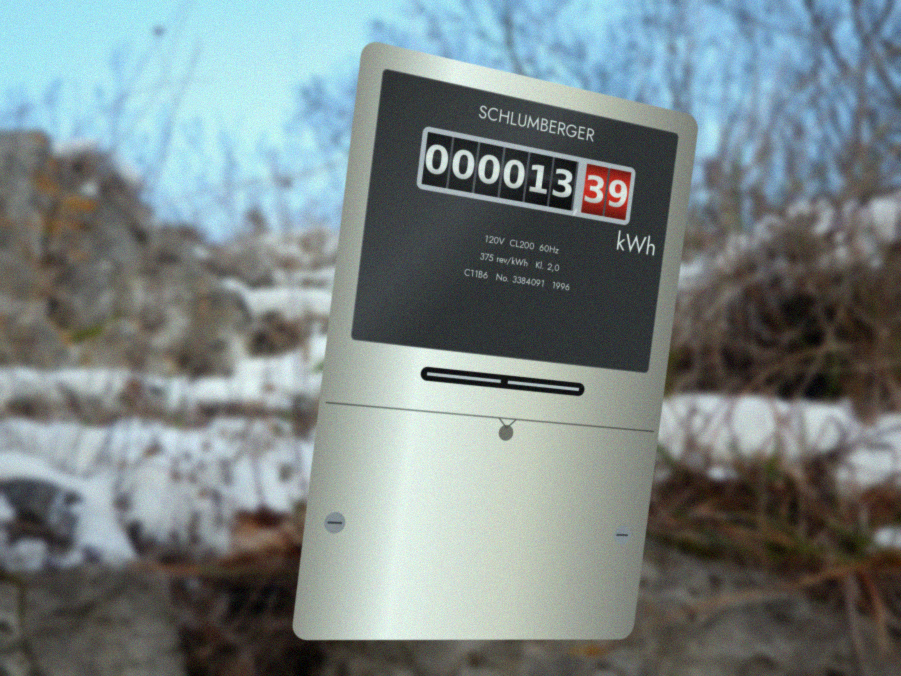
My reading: 13.39,kWh
